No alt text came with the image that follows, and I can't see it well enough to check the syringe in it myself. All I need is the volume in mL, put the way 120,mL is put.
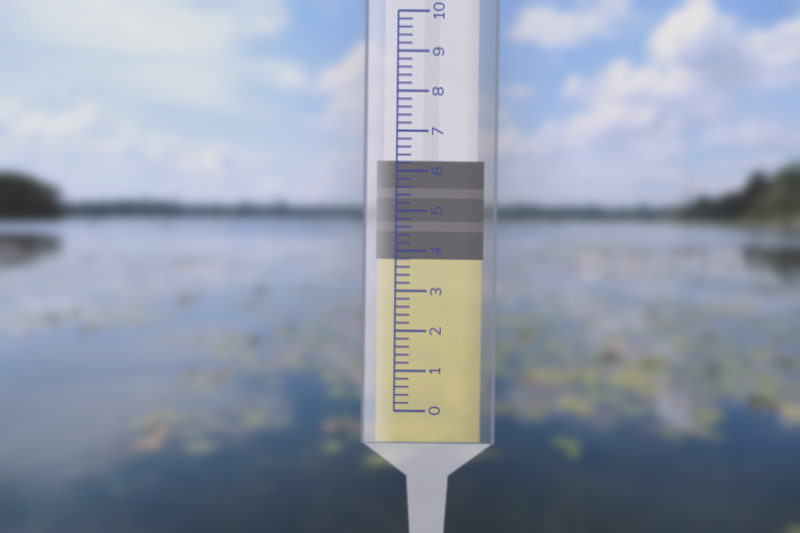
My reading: 3.8,mL
